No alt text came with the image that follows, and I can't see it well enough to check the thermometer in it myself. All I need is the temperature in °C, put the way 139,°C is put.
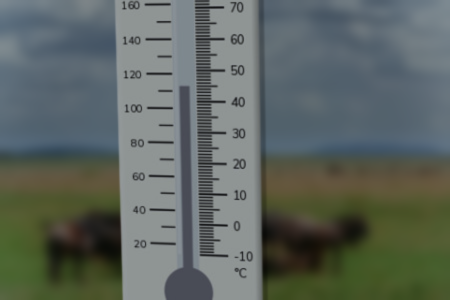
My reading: 45,°C
